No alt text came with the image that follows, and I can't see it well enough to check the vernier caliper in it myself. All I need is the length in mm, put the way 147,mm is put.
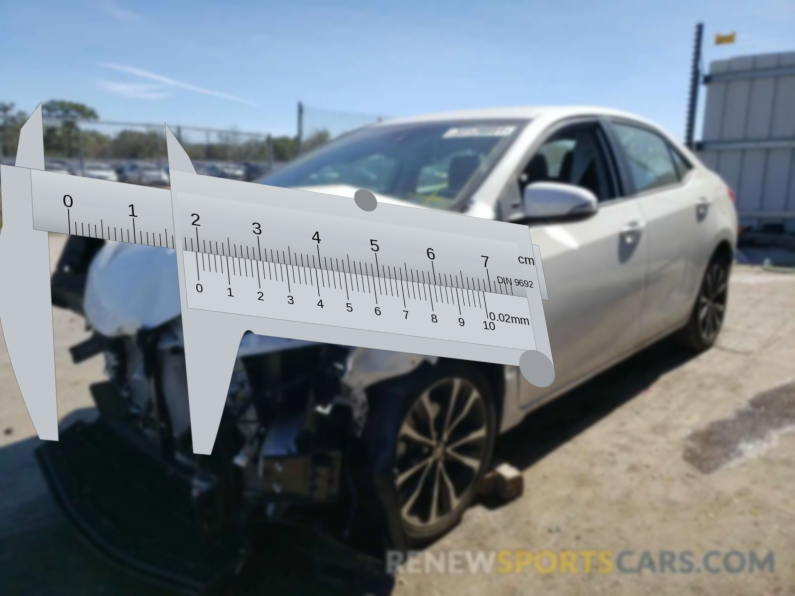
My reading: 19.6,mm
